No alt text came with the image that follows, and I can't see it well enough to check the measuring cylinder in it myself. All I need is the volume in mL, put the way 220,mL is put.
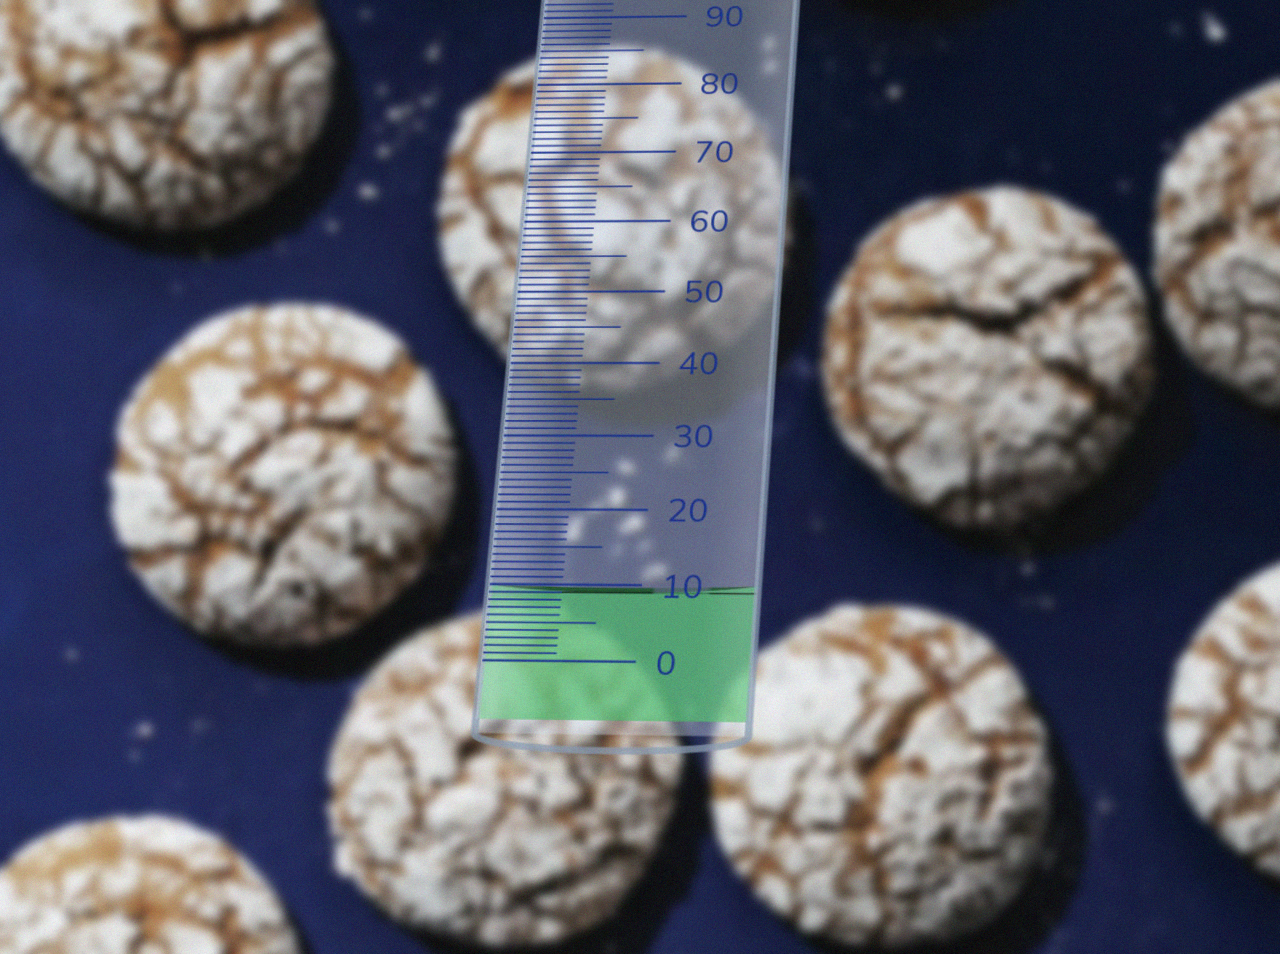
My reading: 9,mL
